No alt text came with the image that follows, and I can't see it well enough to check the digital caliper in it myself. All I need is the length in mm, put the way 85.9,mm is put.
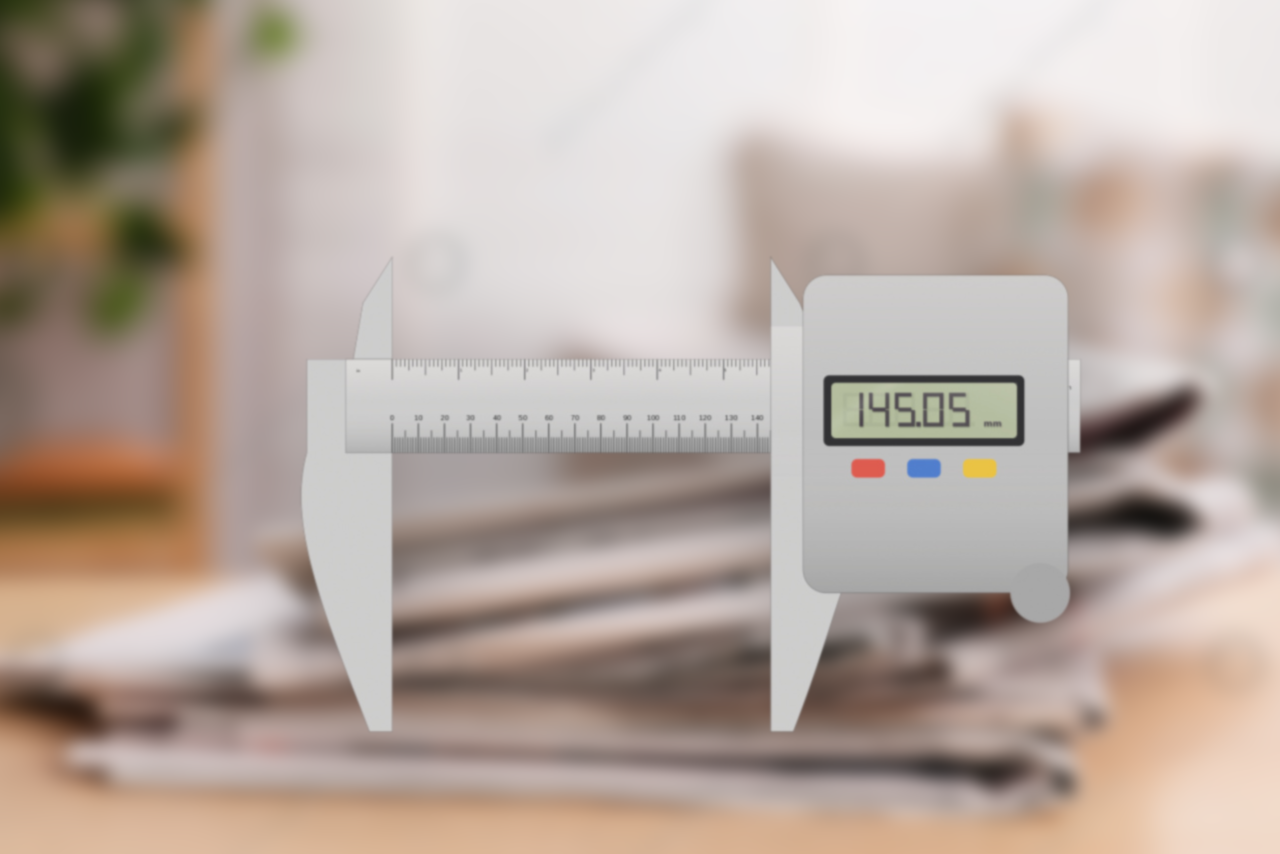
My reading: 145.05,mm
